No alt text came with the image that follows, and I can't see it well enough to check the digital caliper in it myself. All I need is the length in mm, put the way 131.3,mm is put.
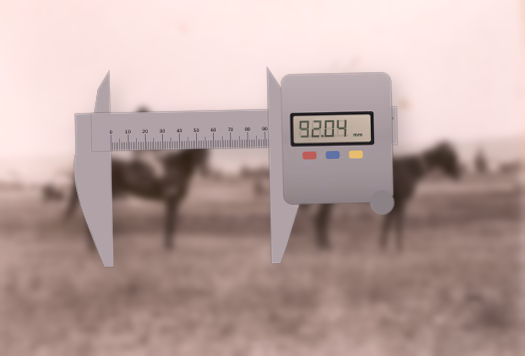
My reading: 92.04,mm
